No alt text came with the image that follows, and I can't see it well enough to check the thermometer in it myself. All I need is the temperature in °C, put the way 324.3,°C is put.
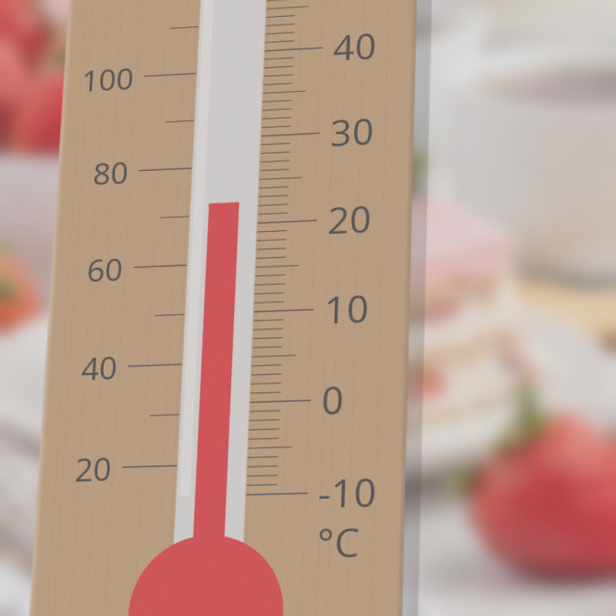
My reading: 22.5,°C
